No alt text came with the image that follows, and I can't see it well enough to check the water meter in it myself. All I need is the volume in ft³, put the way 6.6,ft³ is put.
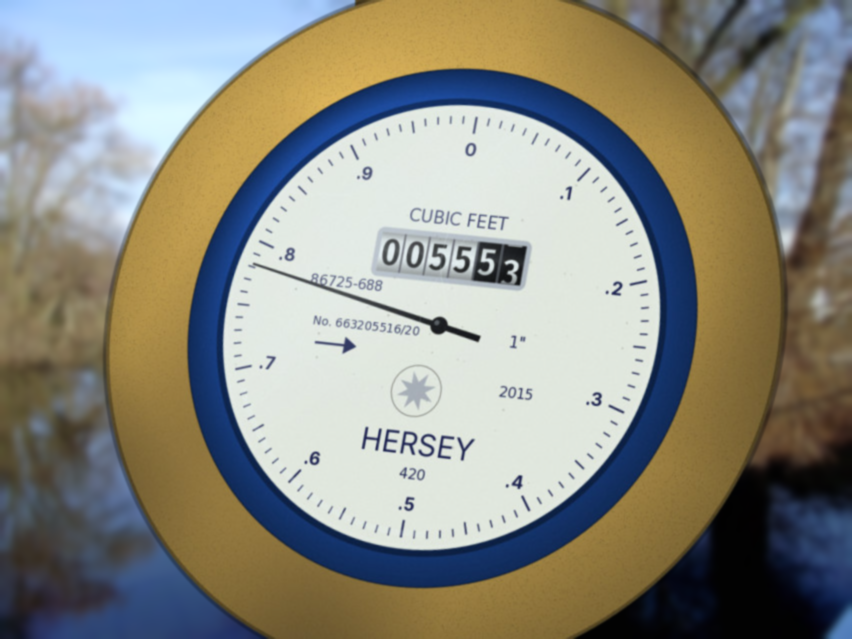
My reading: 5552.78,ft³
